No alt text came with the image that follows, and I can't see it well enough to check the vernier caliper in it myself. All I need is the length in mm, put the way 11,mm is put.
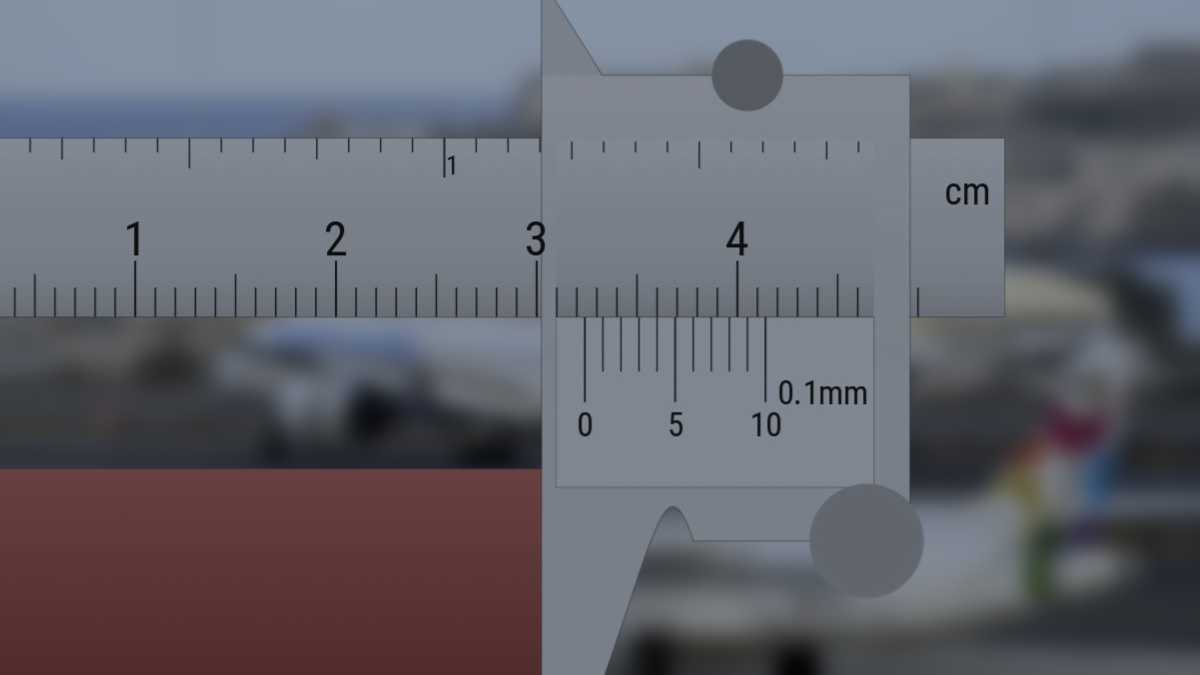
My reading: 32.4,mm
